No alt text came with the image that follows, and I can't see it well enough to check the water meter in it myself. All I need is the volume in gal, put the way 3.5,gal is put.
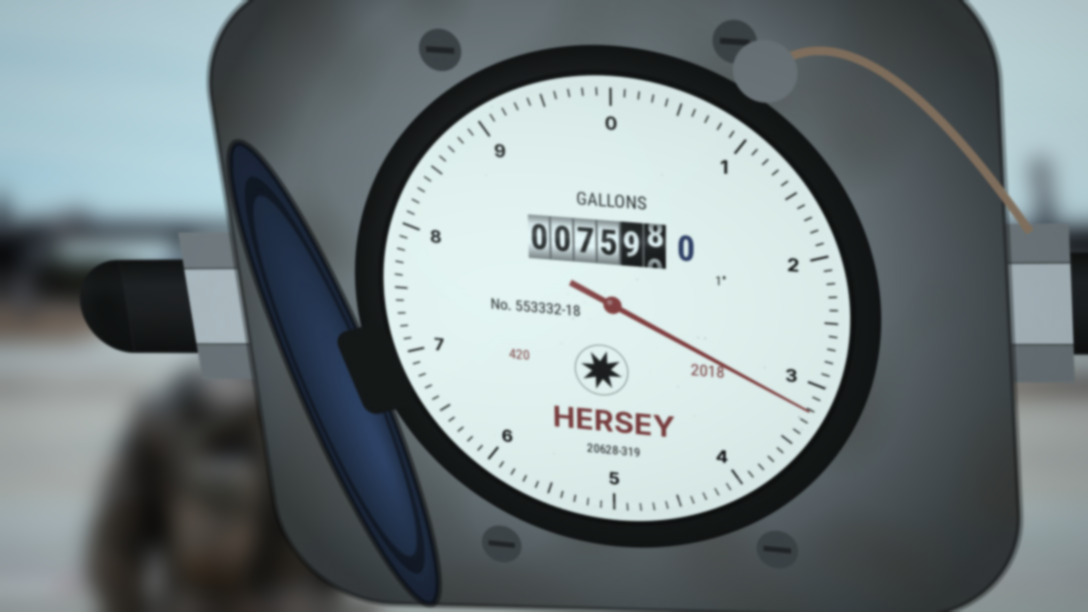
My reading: 75983.2,gal
